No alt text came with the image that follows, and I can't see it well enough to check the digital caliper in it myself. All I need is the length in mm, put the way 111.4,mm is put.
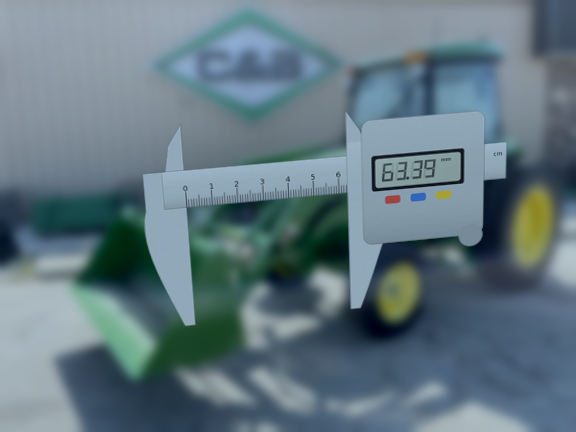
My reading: 63.39,mm
